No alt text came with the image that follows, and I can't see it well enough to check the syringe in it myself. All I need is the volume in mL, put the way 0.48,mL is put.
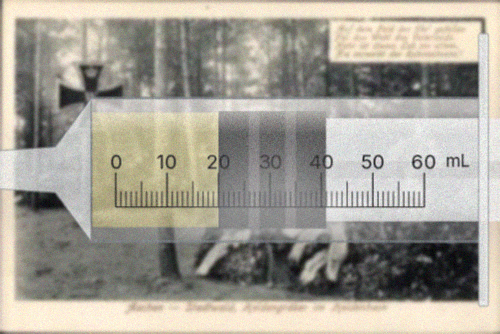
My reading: 20,mL
